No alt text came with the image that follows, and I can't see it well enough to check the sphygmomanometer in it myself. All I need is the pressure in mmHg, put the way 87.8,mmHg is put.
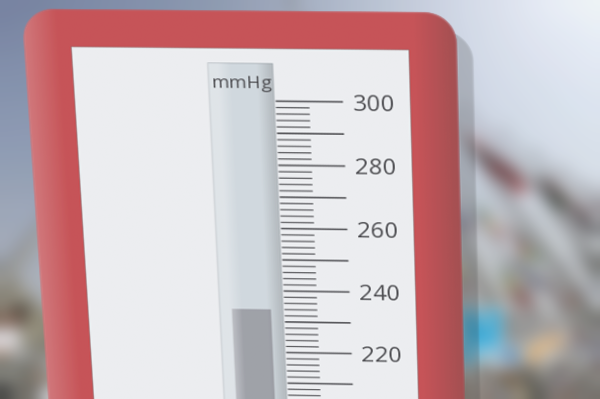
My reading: 234,mmHg
